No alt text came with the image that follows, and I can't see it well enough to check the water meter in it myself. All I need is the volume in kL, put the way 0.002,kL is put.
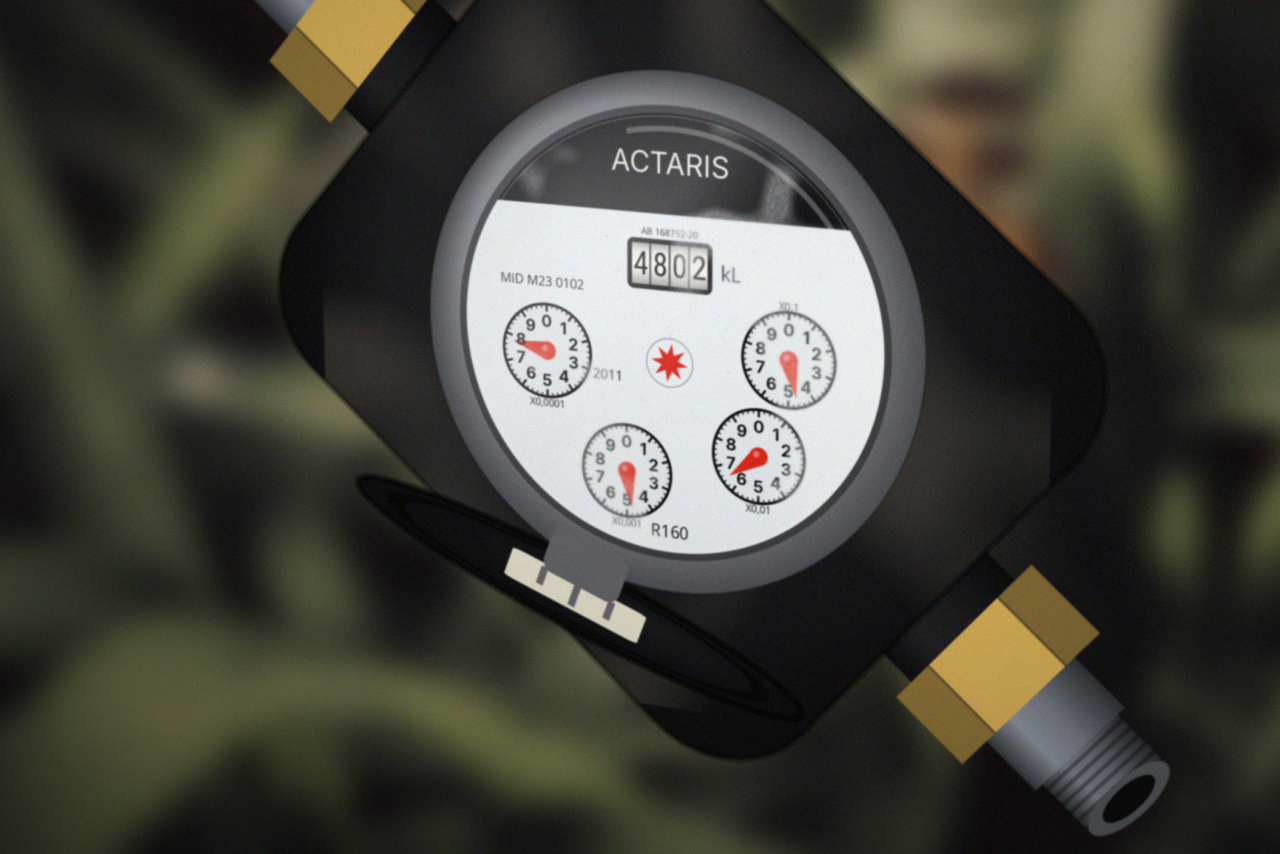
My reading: 4802.4647,kL
